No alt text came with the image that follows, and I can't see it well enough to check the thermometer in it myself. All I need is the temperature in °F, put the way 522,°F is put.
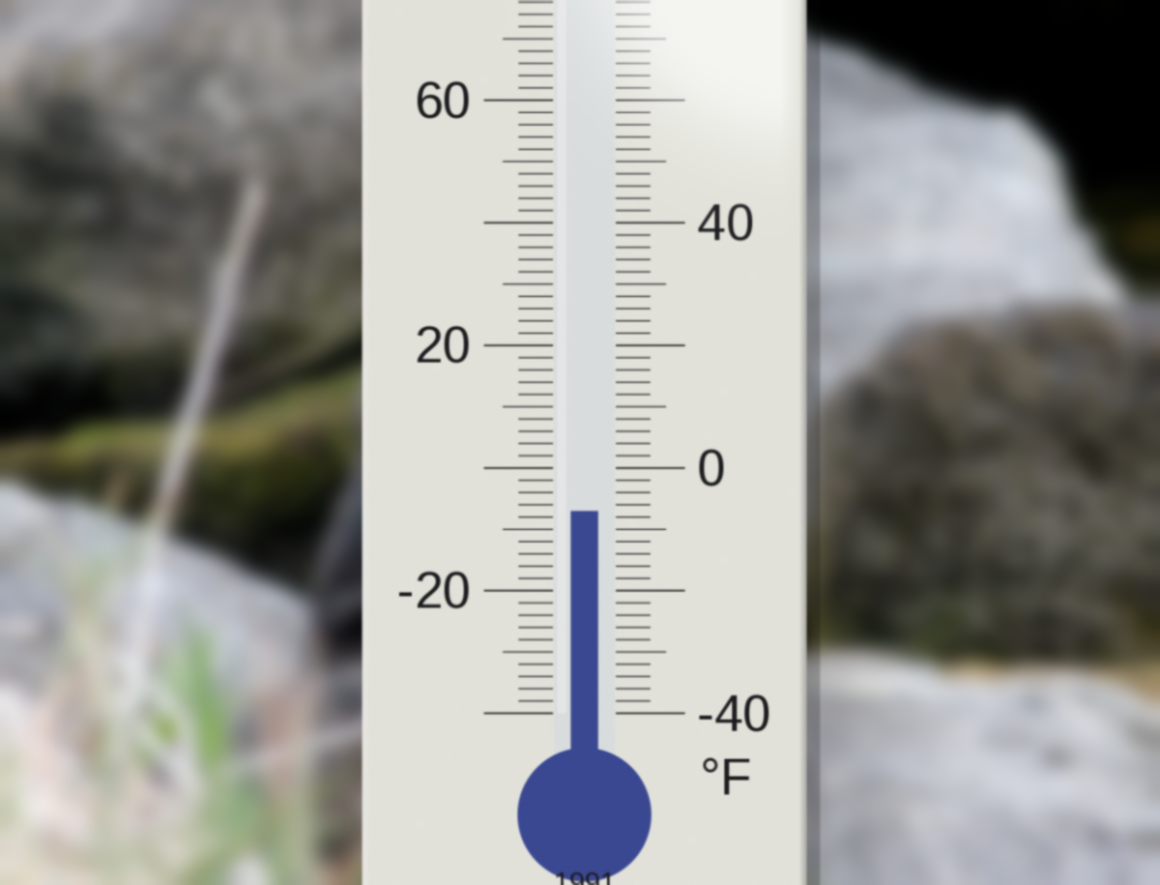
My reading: -7,°F
